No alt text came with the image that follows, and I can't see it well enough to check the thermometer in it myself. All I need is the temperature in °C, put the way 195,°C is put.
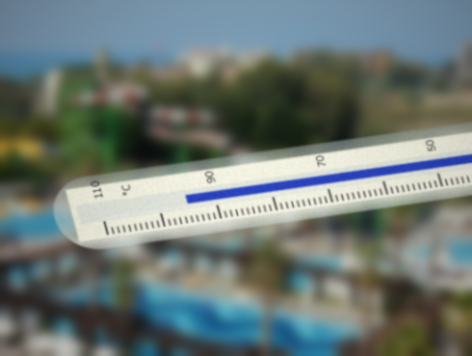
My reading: 95,°C
